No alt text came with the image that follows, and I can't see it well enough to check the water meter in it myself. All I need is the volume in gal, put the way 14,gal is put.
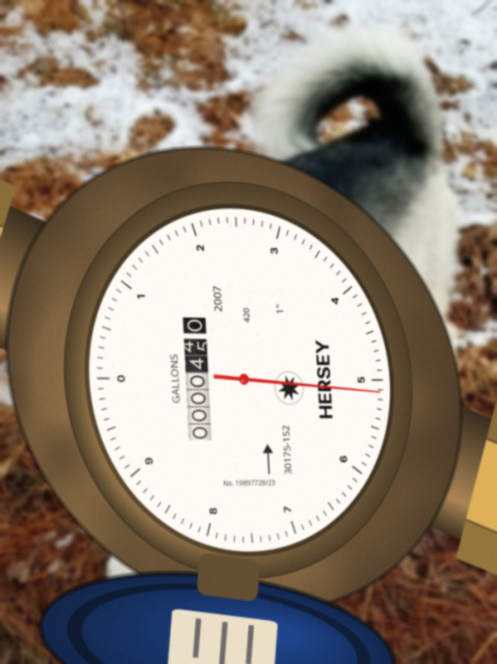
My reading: 445.1,gal
